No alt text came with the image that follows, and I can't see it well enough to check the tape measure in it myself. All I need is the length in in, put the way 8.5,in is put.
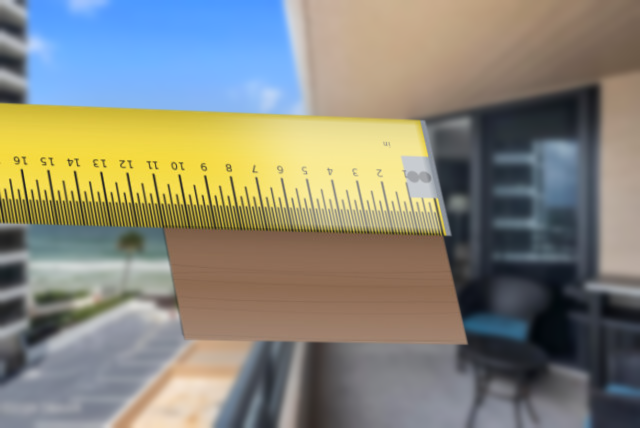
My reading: 11,in
